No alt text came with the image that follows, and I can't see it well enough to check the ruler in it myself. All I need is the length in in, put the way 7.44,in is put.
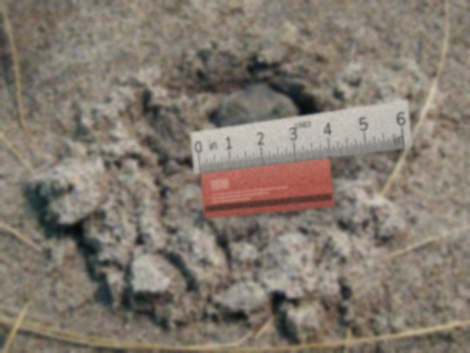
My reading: 4,in
